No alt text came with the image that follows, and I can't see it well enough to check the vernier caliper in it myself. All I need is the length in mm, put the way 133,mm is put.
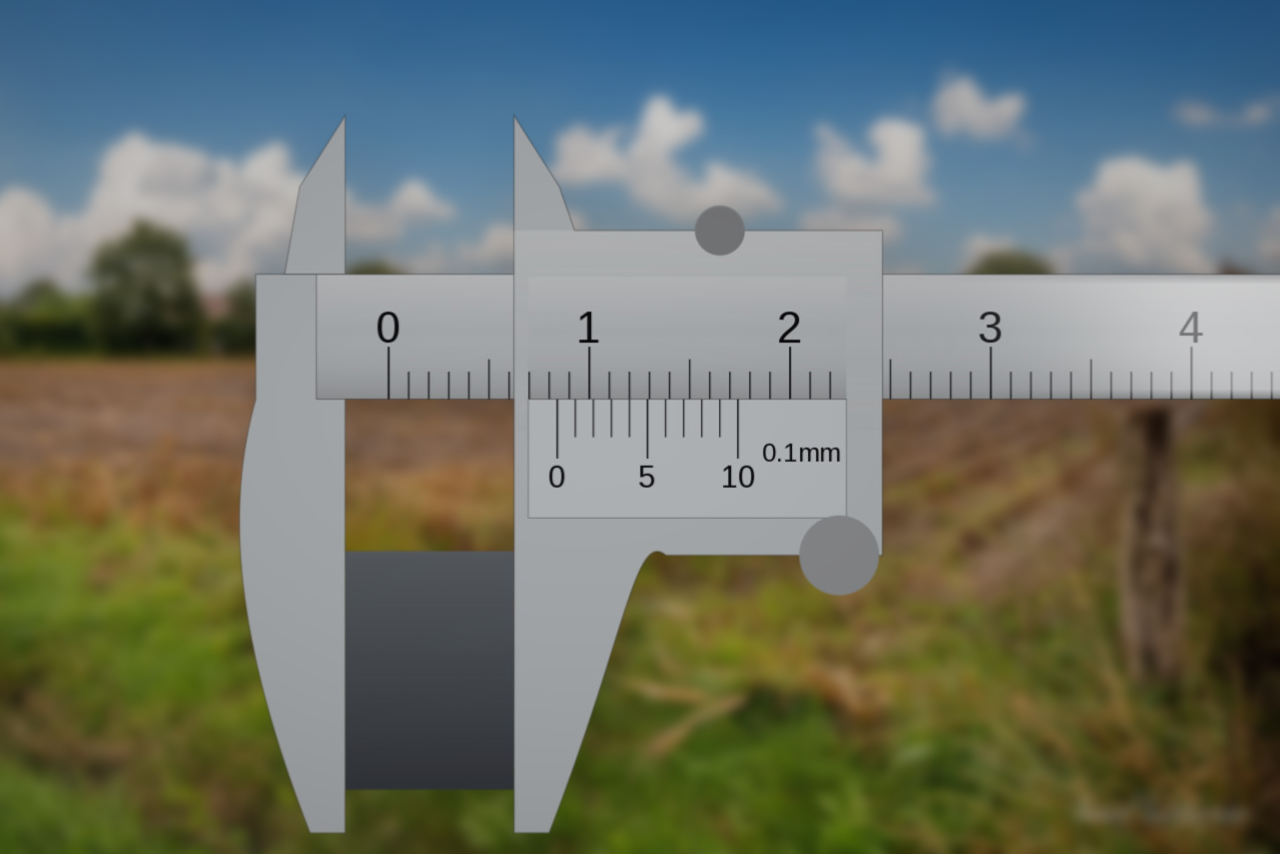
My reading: 8.4,mm
